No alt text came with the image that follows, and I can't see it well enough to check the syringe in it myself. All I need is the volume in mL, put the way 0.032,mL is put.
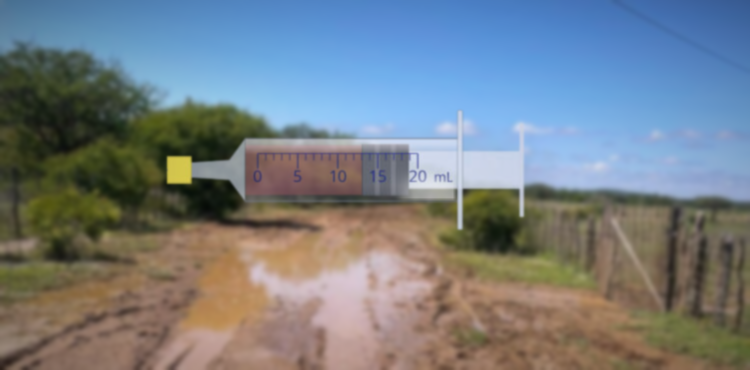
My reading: 13,mL
